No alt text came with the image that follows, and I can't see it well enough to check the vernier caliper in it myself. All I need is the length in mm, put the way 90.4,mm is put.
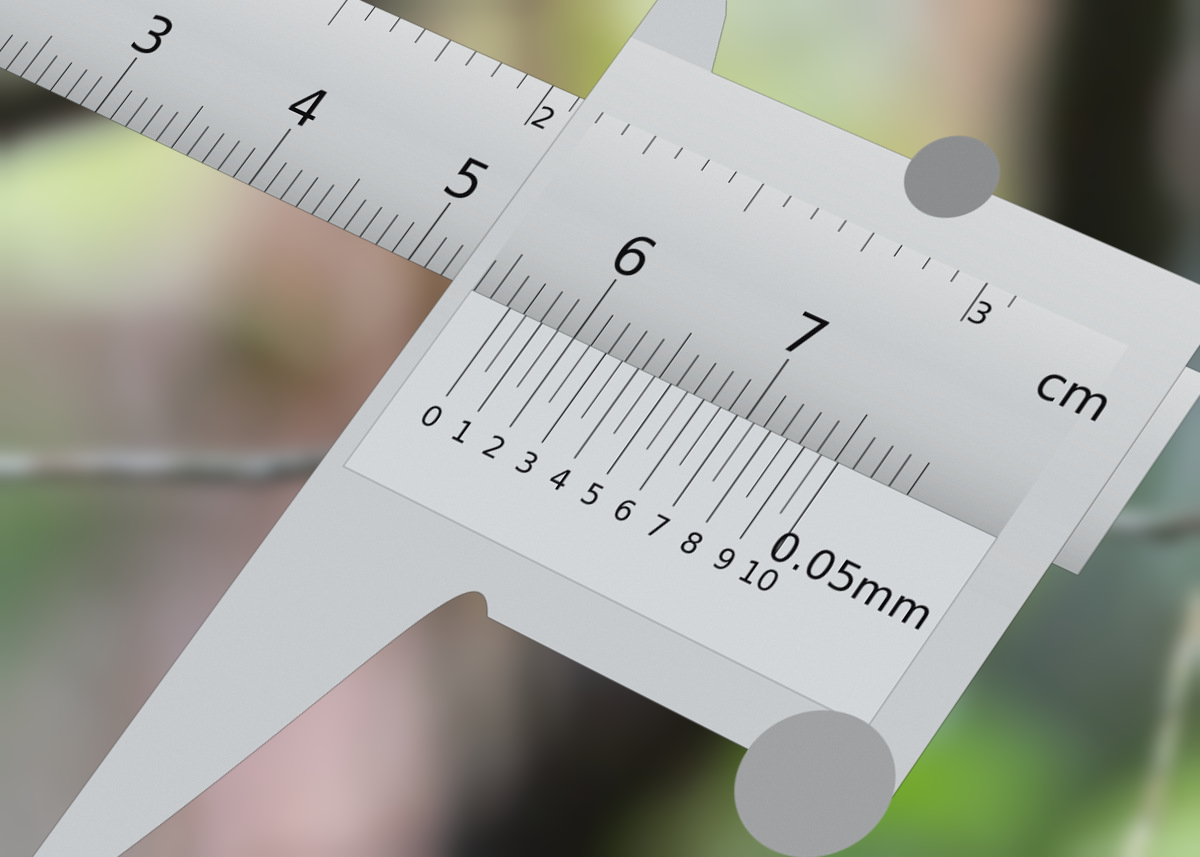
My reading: 56.2,mm
